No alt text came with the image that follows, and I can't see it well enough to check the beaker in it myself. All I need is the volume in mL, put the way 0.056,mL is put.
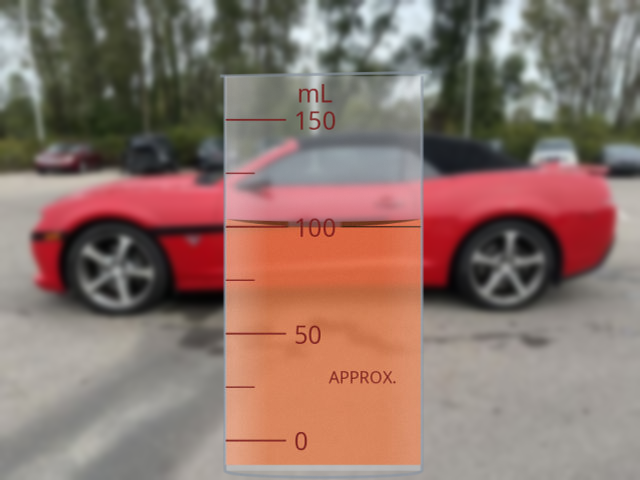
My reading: 100,mL
